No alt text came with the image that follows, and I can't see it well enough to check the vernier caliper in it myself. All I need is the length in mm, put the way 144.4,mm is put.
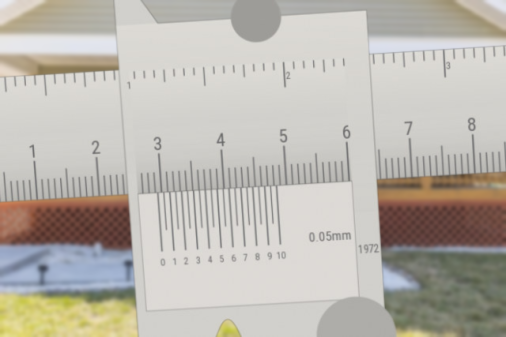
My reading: 29.4,mm
